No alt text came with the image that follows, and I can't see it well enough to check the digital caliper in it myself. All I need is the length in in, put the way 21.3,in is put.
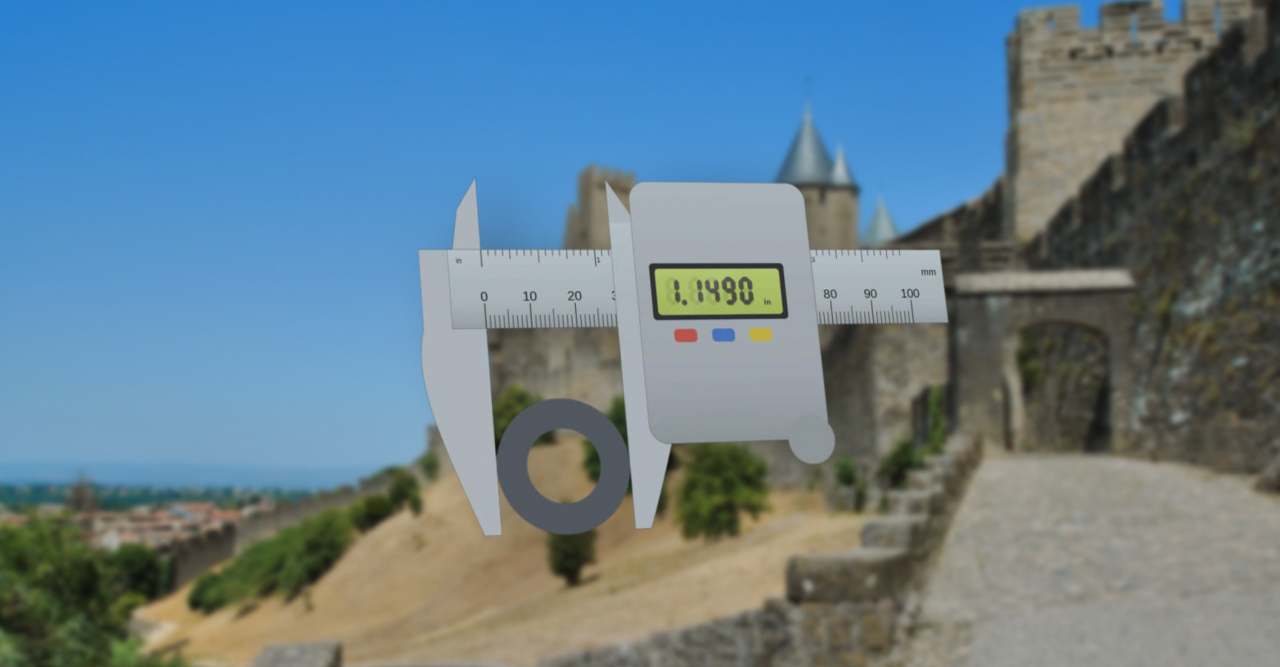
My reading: 1.1490,in
